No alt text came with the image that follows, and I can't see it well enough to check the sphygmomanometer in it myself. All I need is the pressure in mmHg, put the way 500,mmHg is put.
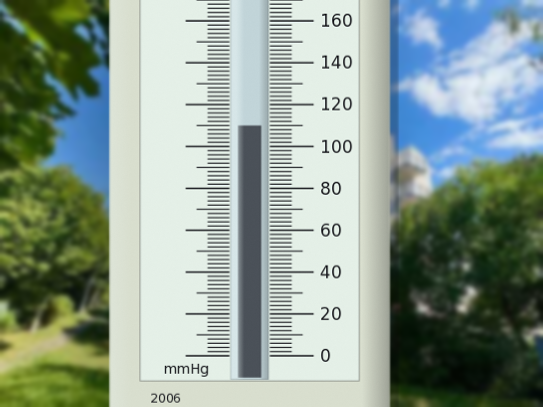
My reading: 110,mmHg
